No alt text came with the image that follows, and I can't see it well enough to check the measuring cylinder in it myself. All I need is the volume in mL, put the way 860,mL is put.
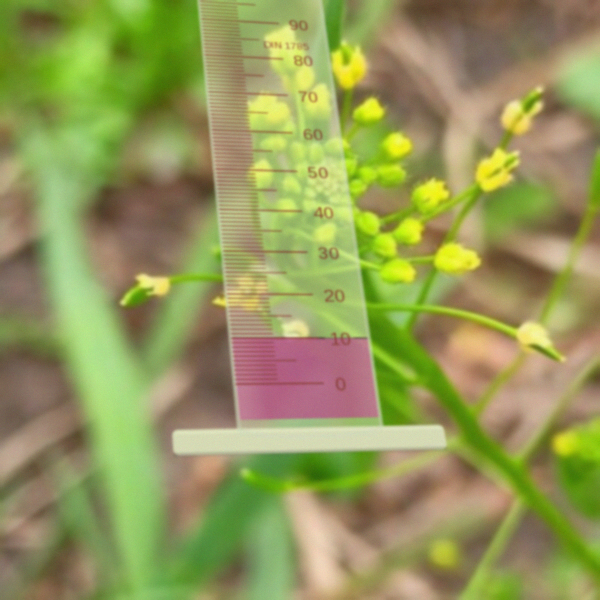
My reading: 10,mL
